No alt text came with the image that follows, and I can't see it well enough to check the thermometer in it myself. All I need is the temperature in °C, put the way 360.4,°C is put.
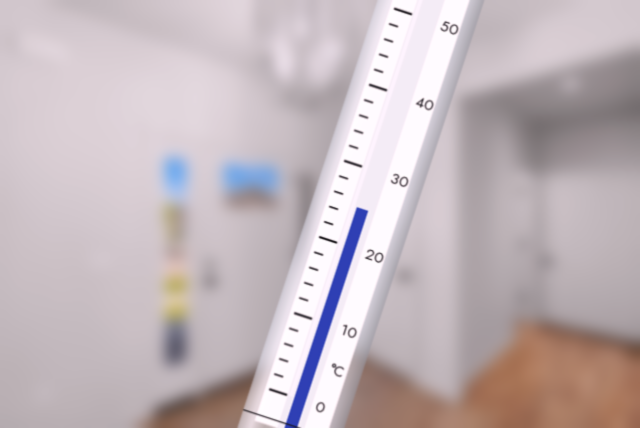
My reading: 25,°C
